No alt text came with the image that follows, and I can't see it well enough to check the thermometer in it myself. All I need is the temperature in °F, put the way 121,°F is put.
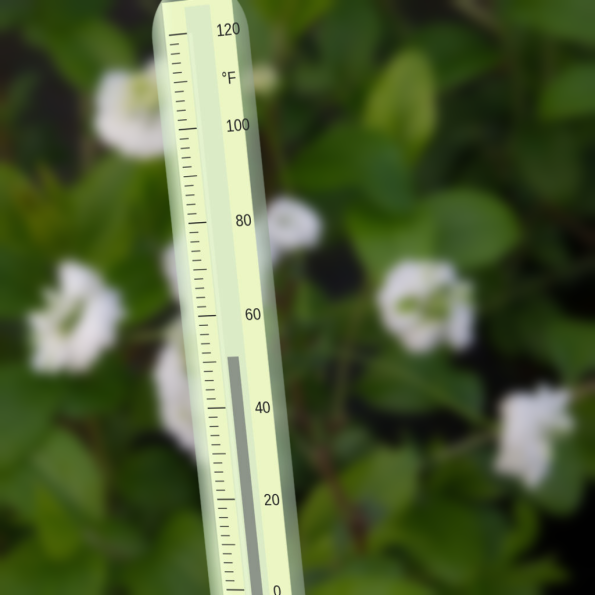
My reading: 51,°F
